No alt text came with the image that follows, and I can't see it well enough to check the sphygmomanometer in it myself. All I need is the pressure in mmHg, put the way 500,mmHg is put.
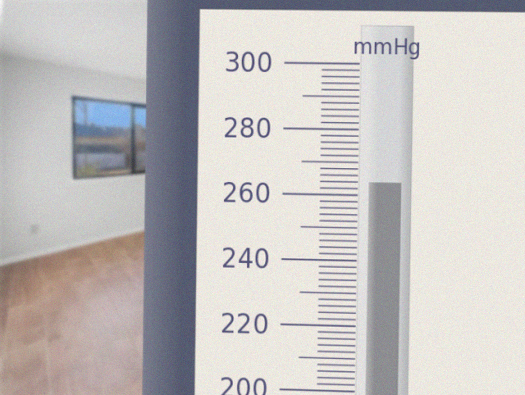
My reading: 264,mmHg
